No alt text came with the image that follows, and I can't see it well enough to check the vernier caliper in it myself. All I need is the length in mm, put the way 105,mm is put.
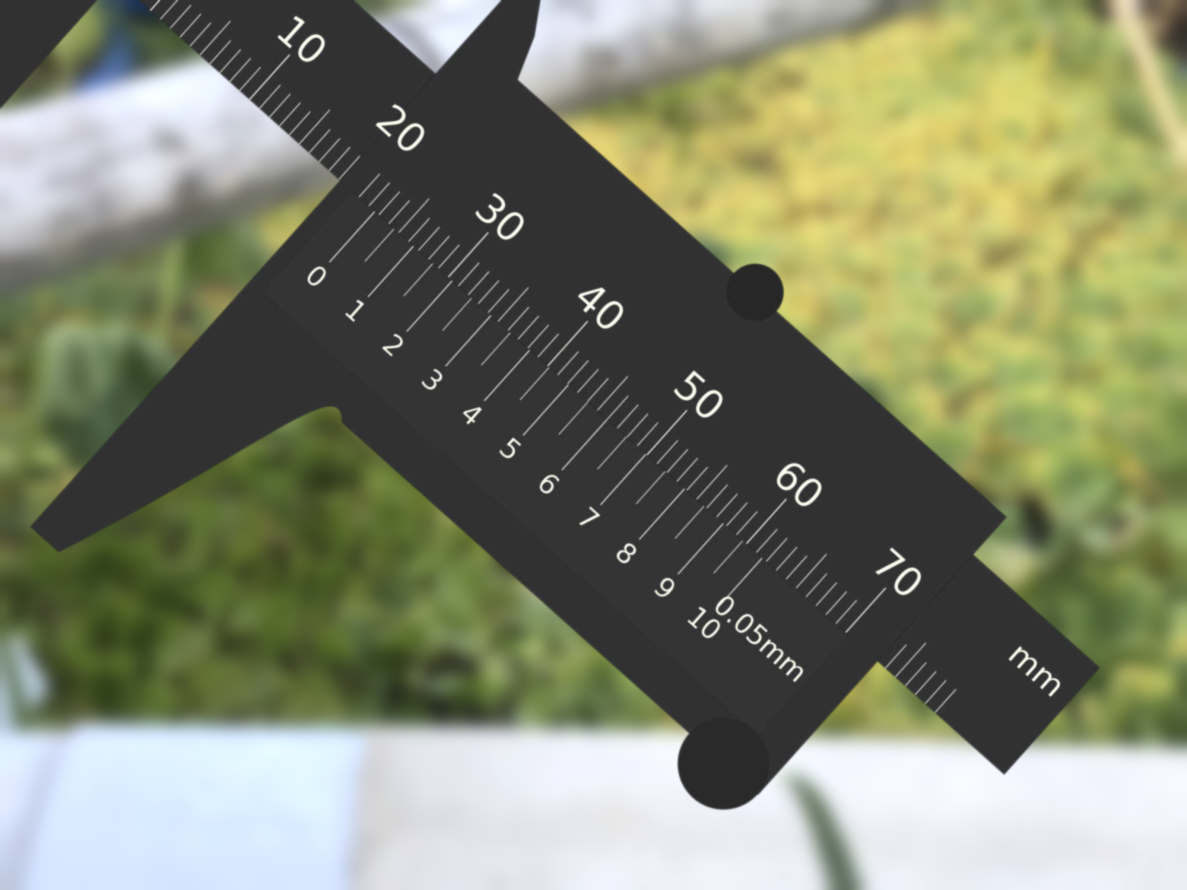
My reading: 22.6,mm
